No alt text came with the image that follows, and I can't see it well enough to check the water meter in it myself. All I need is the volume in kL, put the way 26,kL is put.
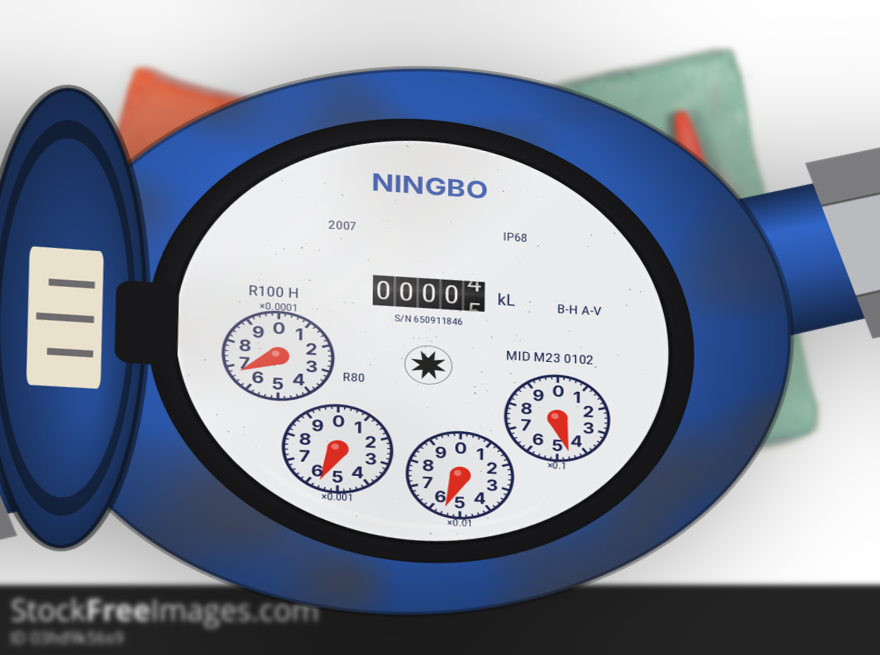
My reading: 4.4556,kL
